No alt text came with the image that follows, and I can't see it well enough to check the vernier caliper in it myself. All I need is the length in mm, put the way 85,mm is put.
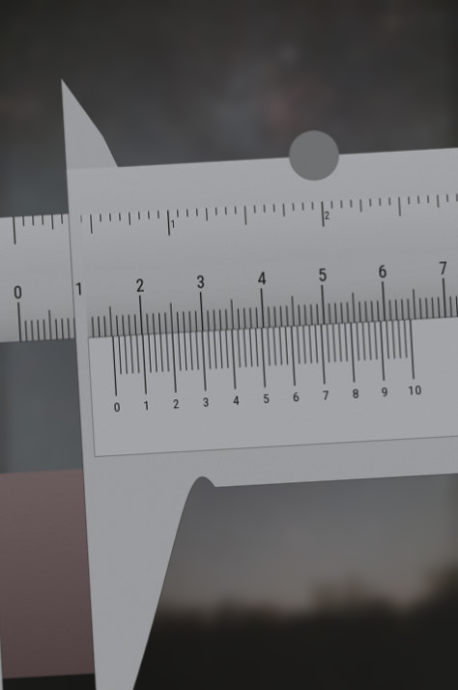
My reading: 15.2,mm
